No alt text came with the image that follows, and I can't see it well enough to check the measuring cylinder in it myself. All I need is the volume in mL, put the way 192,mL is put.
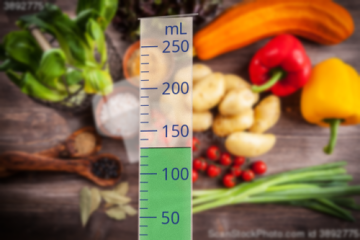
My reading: 130,mL
